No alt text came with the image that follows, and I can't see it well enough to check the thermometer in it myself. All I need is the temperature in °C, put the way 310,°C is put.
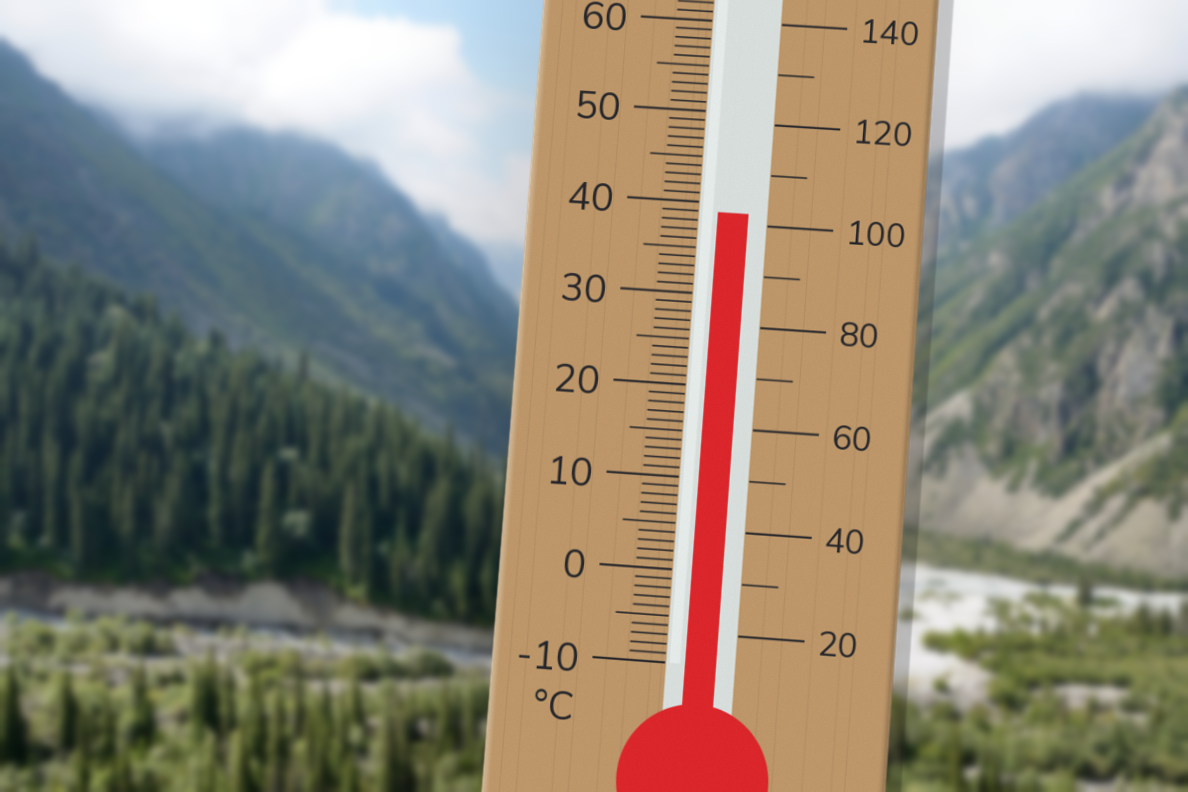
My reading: 39,°C
